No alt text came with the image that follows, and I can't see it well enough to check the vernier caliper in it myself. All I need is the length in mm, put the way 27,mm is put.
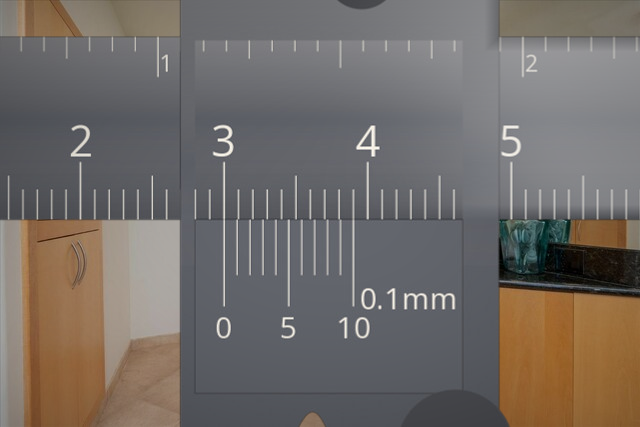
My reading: 30.0,mm
